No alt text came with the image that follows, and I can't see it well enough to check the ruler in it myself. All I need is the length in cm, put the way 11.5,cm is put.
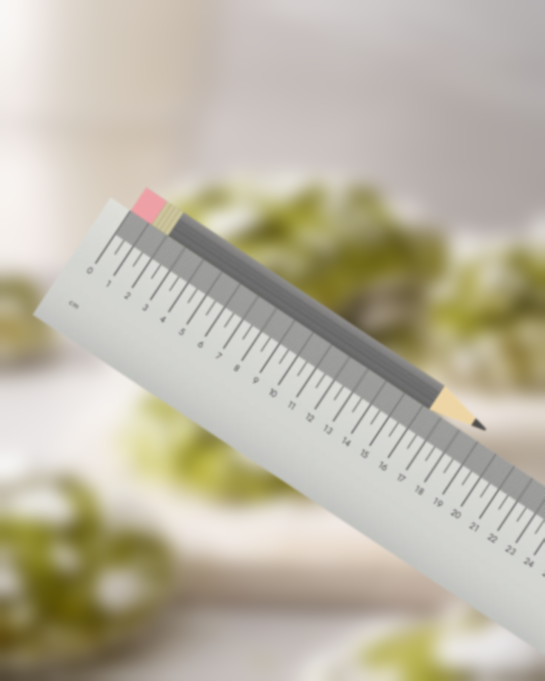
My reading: 19,cm
